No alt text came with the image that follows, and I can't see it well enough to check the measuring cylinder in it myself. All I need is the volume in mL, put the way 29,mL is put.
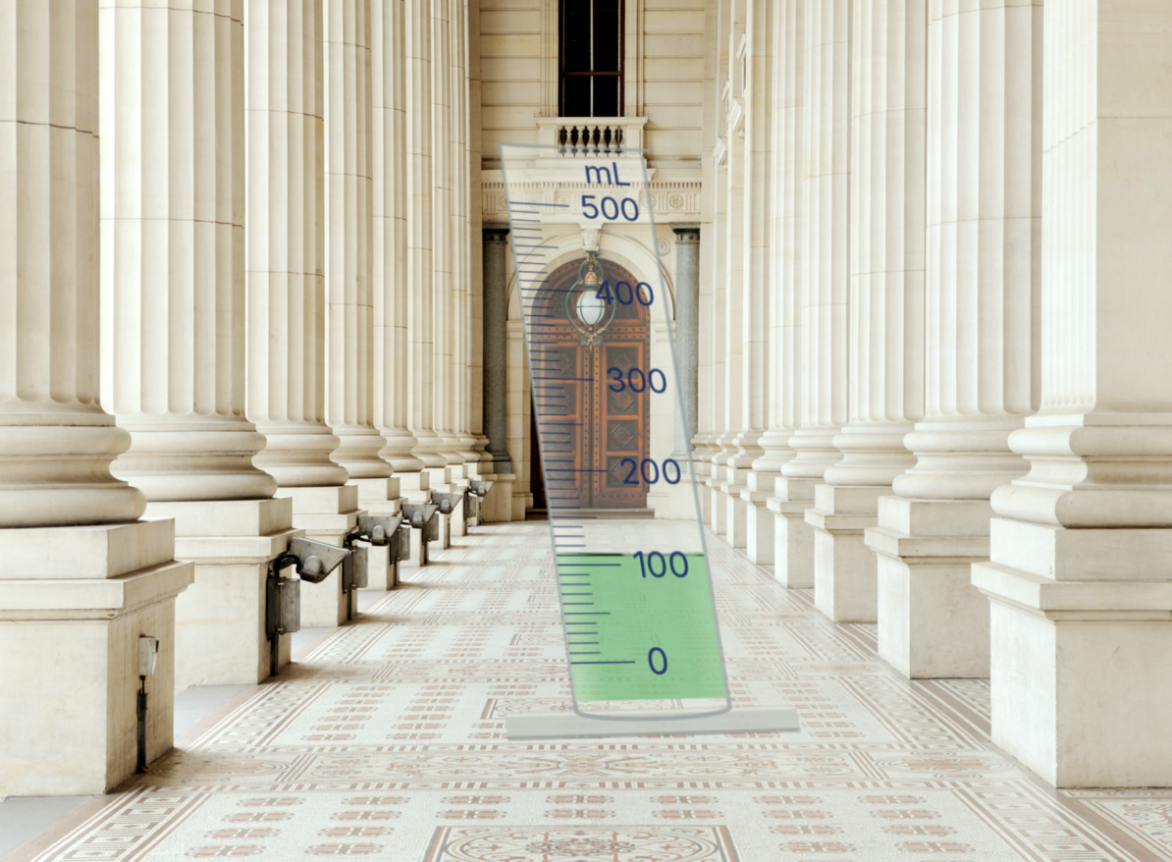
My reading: 110,mL
